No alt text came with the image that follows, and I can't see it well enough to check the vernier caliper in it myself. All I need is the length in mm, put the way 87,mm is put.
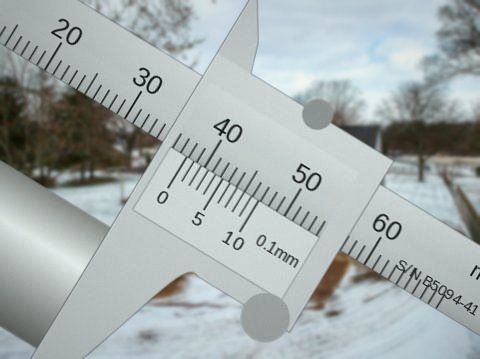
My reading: 37.8,mm
